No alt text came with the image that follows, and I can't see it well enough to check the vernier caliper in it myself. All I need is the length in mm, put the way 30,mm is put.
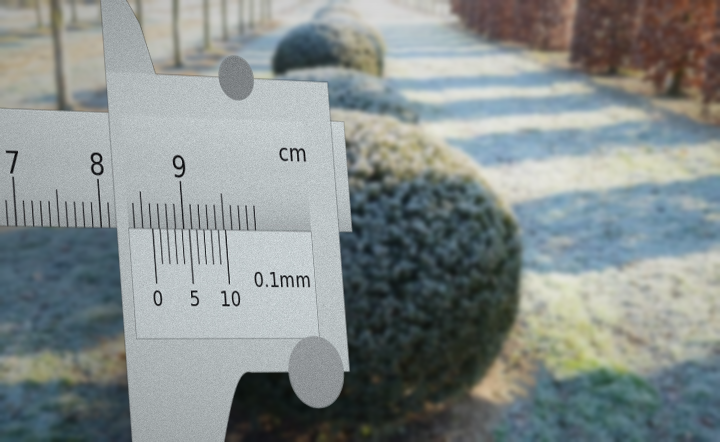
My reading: 86.2,mm
